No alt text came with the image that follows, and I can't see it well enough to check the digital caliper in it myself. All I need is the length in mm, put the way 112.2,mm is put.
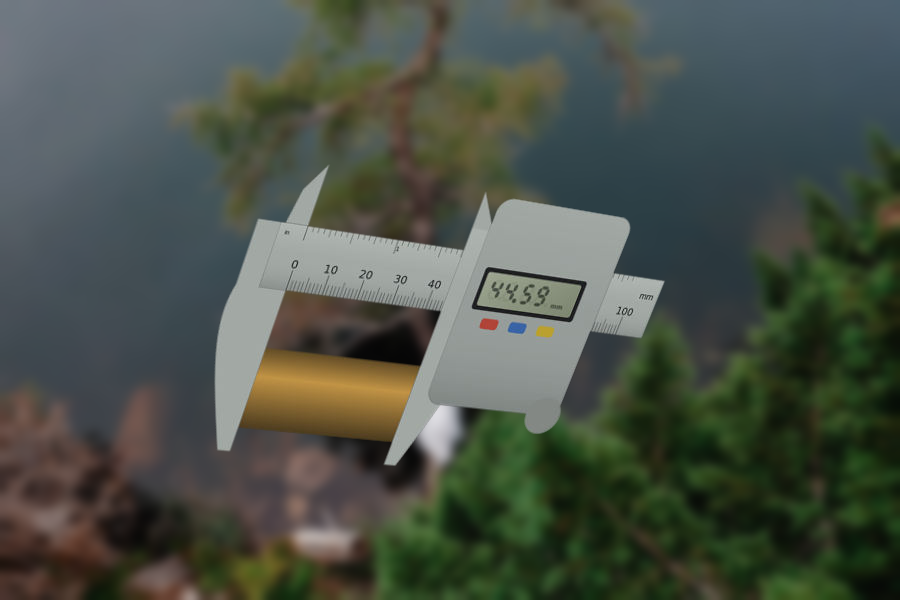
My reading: 44.59,mm
